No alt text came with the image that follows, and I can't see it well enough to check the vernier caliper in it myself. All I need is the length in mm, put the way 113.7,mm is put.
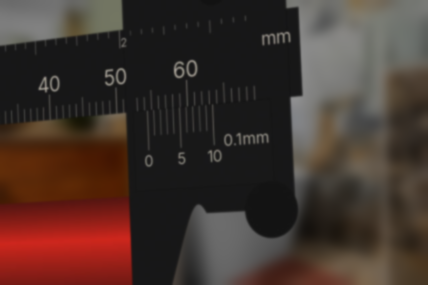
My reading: 54.4,mm
